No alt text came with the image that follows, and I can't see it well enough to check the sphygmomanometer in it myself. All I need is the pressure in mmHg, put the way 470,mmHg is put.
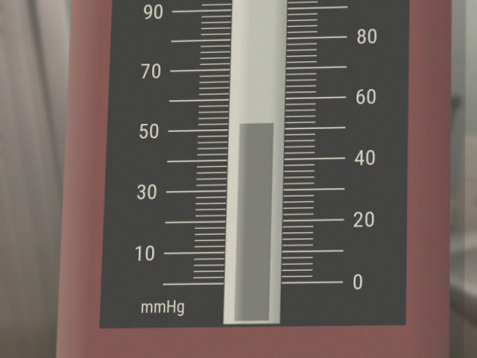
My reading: 52,mmHg
